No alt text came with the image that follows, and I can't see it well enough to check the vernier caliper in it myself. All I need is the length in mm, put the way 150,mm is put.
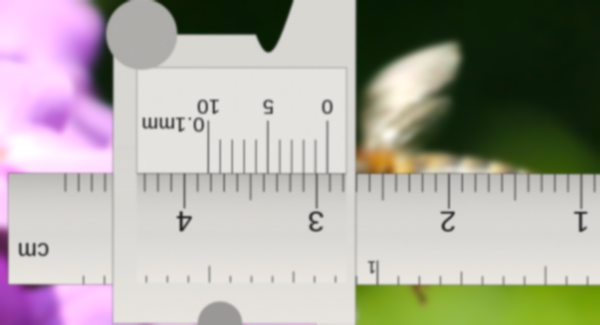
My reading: 29.2,mm
